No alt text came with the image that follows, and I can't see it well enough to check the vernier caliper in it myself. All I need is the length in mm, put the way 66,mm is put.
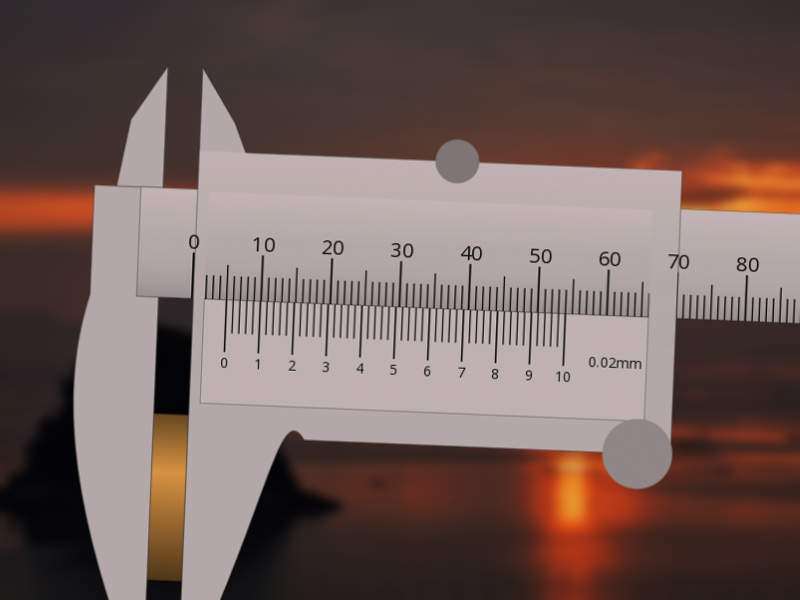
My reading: 5.0,mm
